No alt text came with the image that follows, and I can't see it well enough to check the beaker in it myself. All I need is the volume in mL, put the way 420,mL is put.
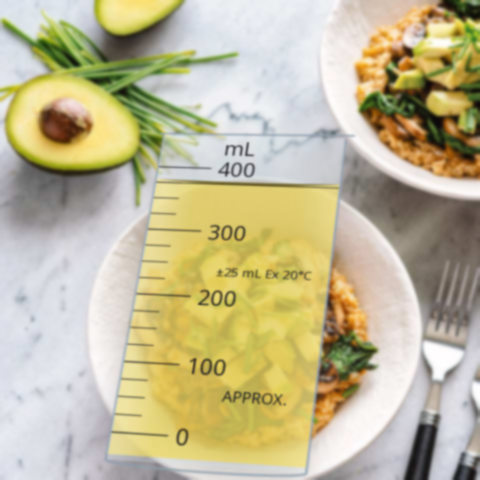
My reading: 375,mL
